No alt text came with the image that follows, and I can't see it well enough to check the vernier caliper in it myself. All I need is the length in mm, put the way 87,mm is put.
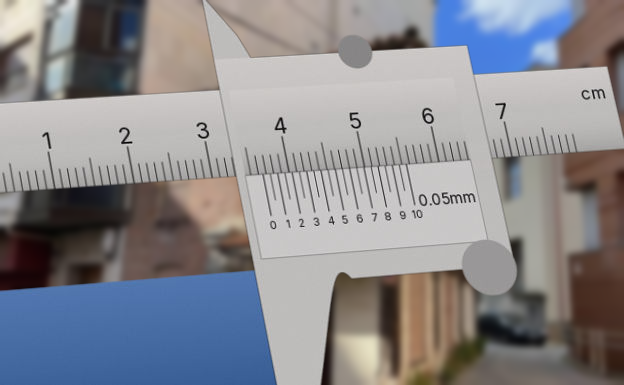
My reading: 36.6,mm
